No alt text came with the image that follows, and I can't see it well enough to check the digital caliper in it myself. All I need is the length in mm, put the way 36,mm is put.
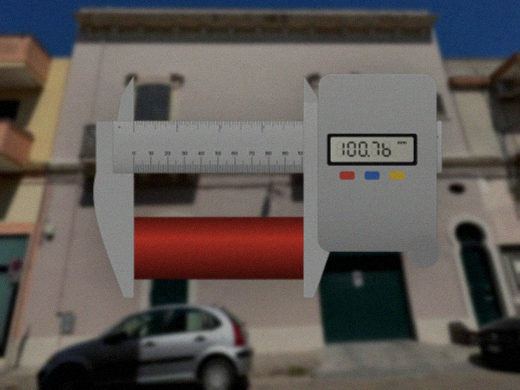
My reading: 100.76,mm
